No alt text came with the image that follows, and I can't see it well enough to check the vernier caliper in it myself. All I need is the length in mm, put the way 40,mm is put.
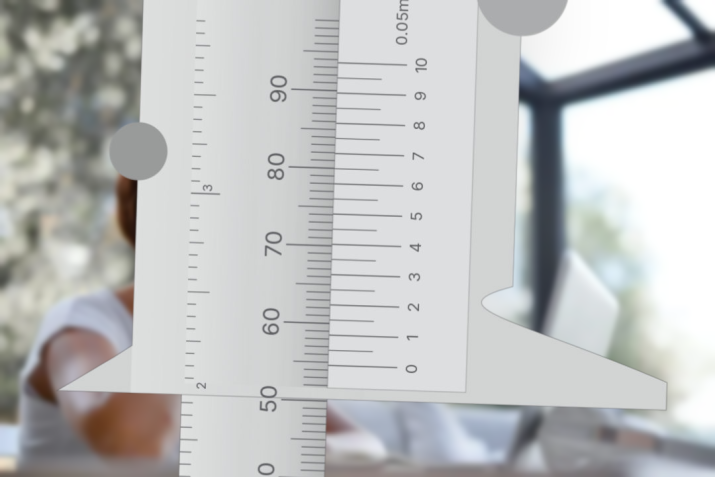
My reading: 54.6,mm
